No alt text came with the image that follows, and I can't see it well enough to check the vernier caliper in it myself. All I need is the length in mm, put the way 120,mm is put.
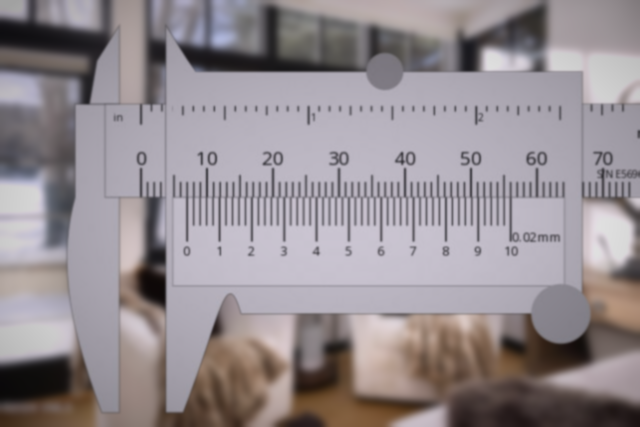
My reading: 7.0,mm
